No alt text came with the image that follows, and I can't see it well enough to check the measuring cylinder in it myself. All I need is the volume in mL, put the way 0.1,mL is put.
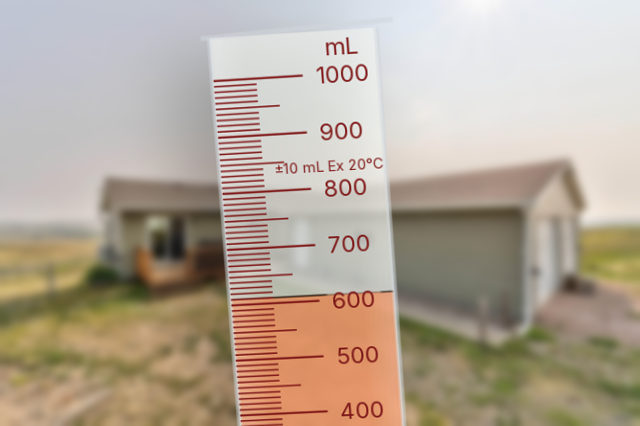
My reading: 610,mL
